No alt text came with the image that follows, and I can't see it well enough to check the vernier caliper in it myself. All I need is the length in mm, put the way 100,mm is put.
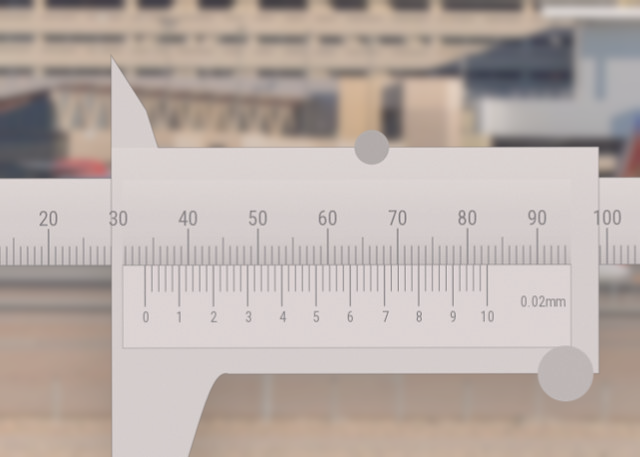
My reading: 33.8,mm
